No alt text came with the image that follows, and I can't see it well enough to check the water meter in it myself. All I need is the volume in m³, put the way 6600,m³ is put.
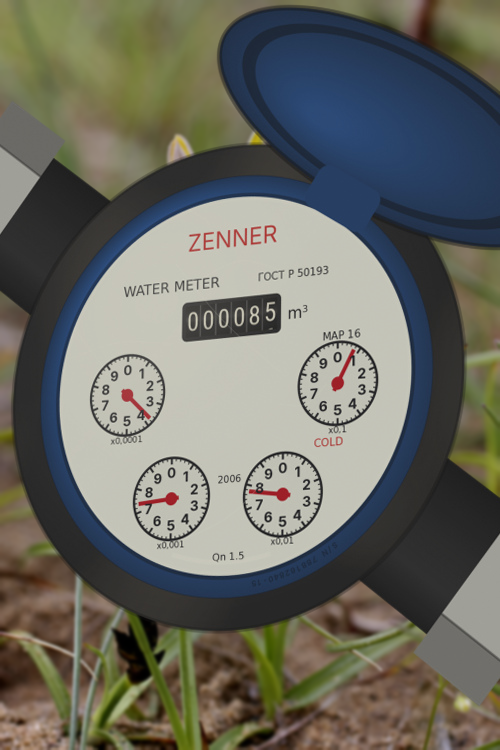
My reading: 85.0773,m³
